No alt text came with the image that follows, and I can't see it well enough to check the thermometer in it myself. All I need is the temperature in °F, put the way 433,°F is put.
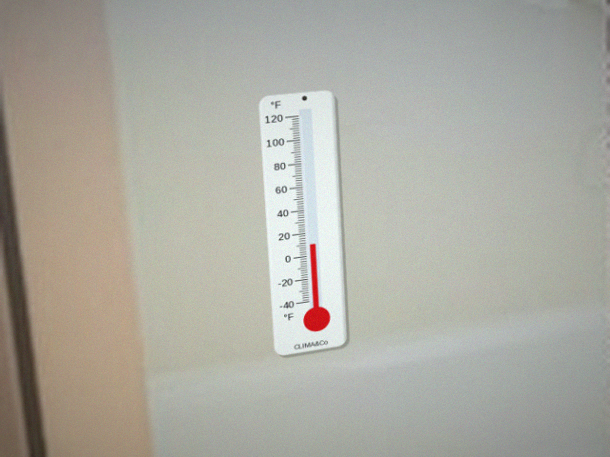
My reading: 10,°F
